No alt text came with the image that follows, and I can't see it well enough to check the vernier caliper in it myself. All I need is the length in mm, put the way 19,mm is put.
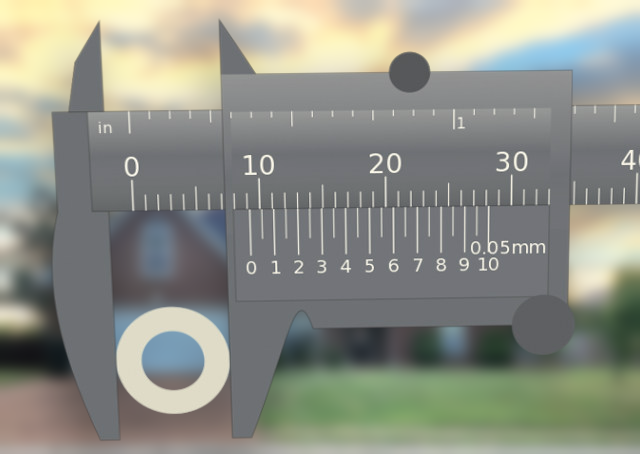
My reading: 9.2,mm
